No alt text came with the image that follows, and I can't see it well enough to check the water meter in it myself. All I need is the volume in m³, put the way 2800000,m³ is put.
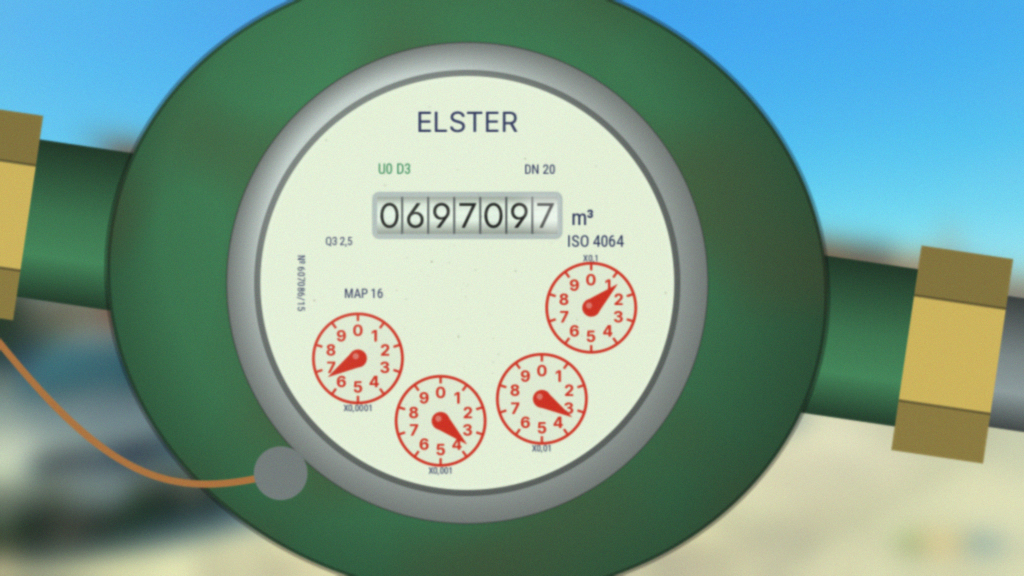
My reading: 697097.1336,m³
